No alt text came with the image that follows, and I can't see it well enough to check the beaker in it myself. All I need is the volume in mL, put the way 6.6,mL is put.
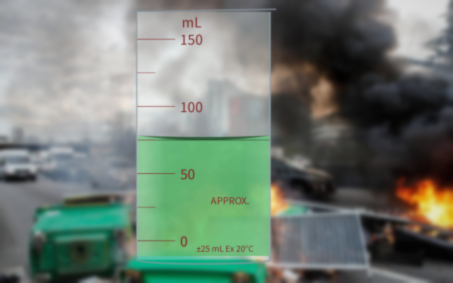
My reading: 75,mL
